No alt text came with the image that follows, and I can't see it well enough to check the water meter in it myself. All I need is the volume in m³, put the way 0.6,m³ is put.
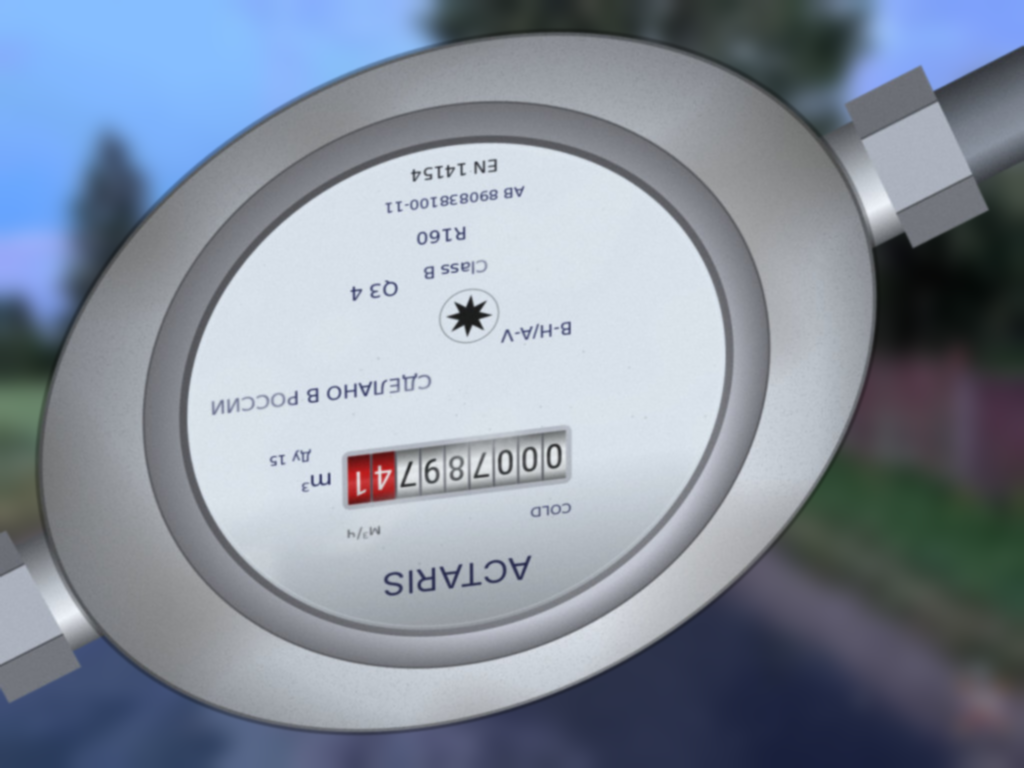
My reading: 7897.41,m³
